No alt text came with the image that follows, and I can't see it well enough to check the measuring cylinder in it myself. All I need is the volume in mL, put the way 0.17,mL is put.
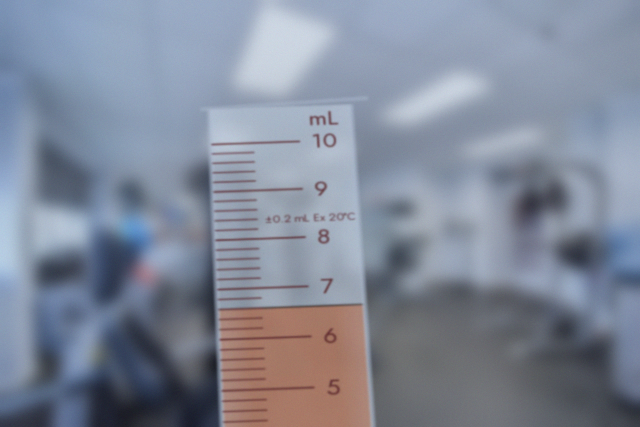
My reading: 6.6,mL
